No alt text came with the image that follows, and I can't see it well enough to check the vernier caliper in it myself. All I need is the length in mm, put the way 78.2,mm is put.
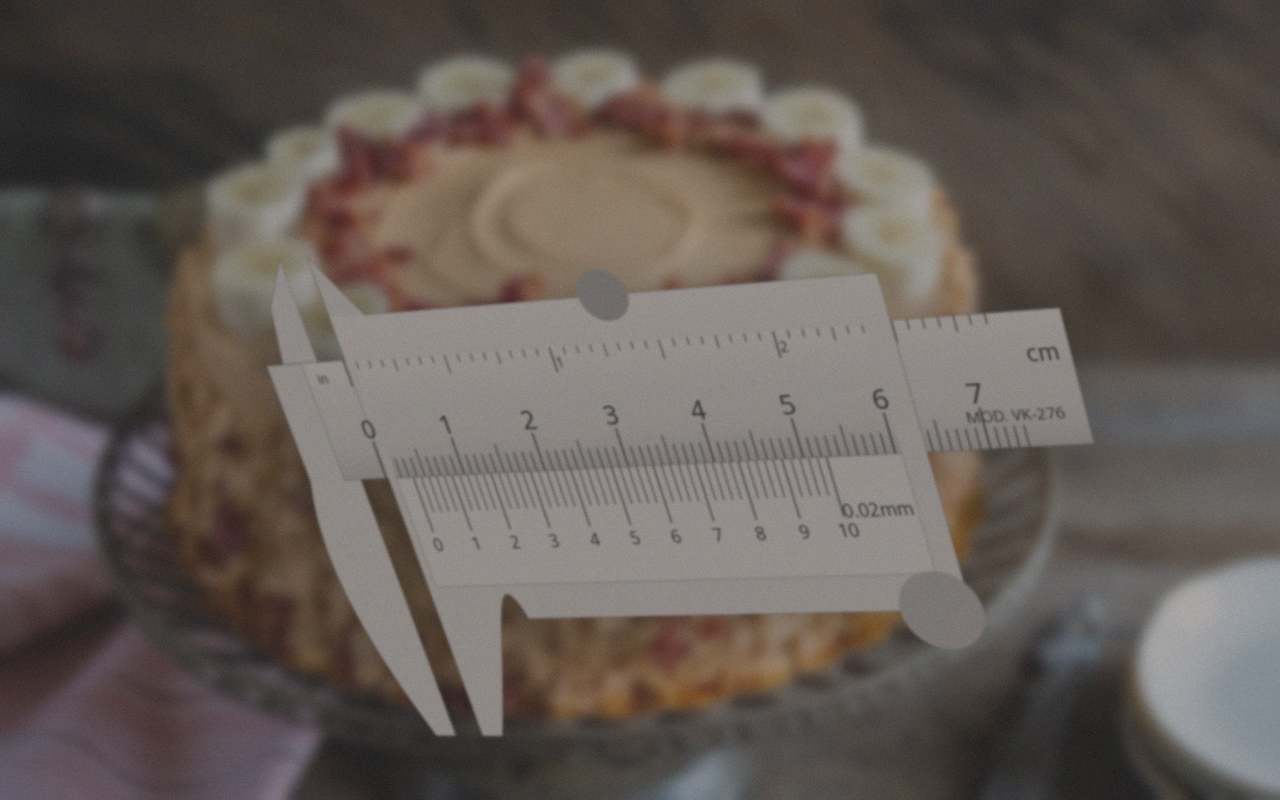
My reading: 3.5,mm
